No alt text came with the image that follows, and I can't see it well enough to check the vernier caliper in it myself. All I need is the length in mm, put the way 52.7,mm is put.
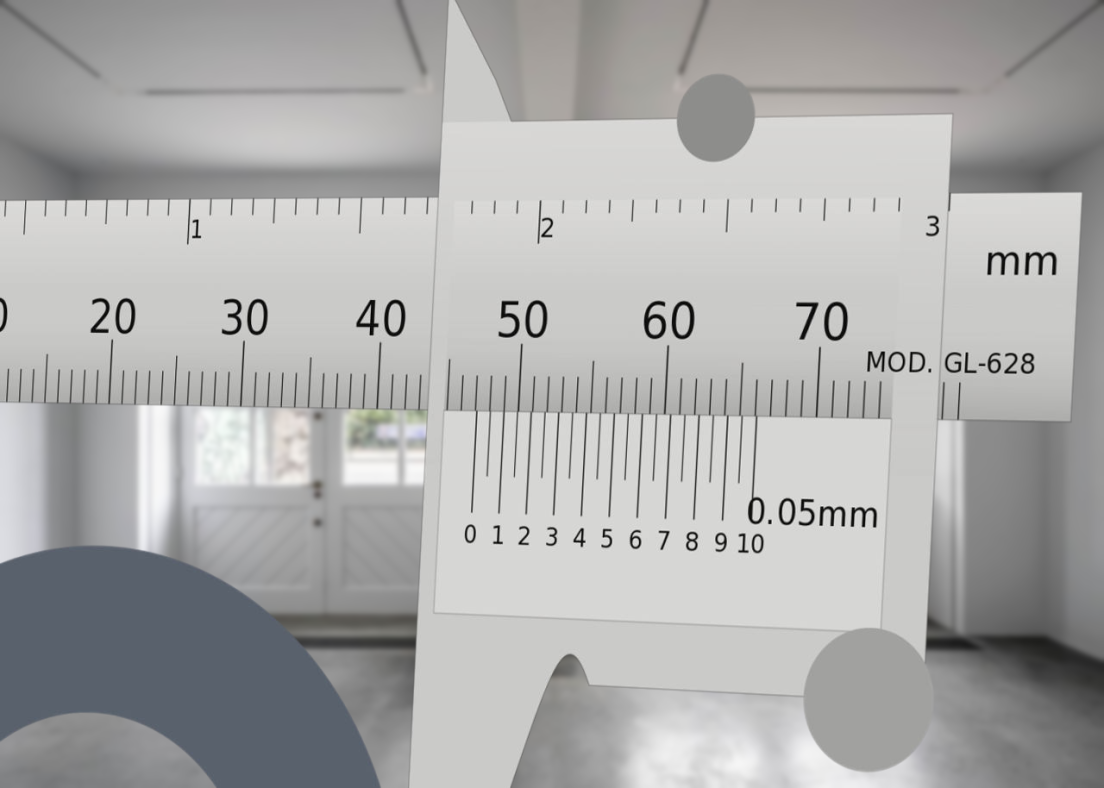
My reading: 47.1,mm
